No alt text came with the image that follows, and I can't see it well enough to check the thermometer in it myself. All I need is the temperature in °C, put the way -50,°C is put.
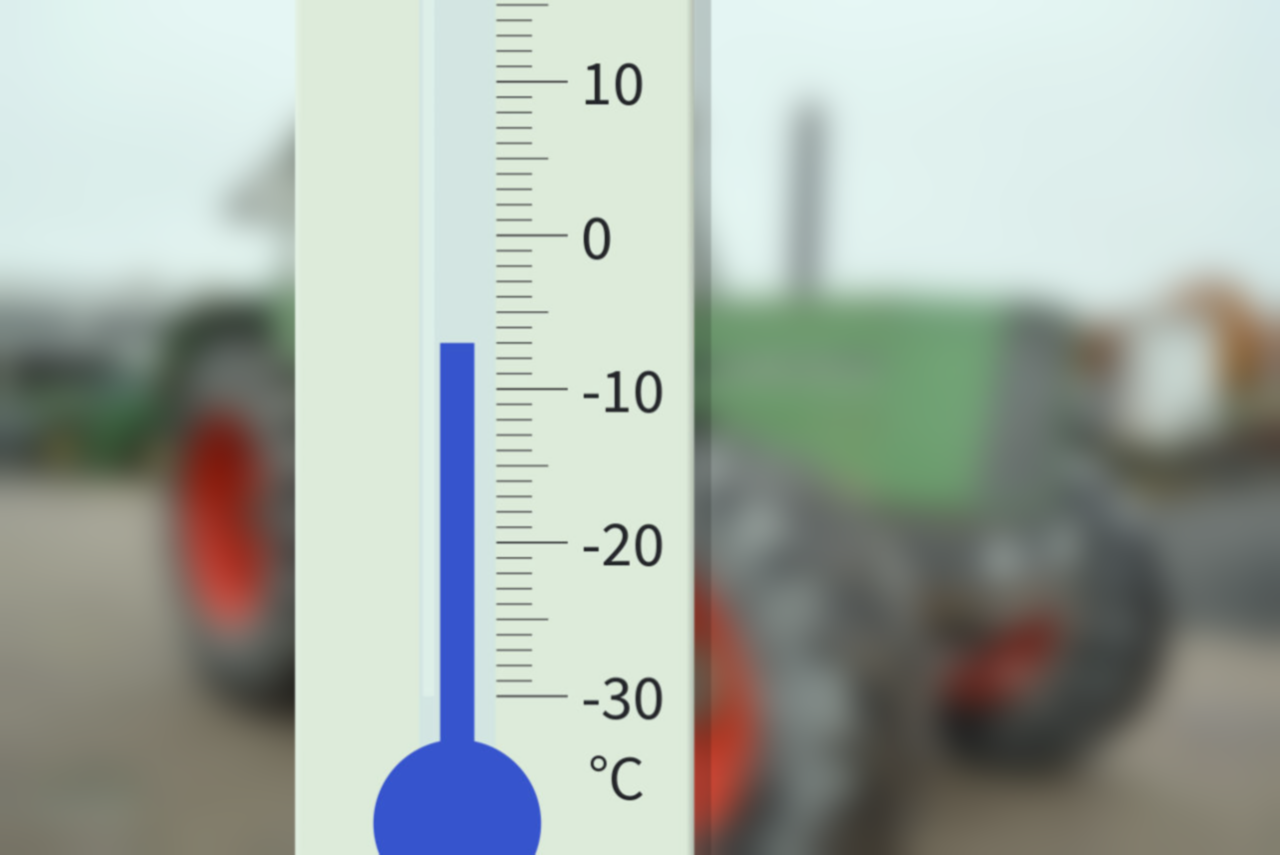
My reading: -7,°C
